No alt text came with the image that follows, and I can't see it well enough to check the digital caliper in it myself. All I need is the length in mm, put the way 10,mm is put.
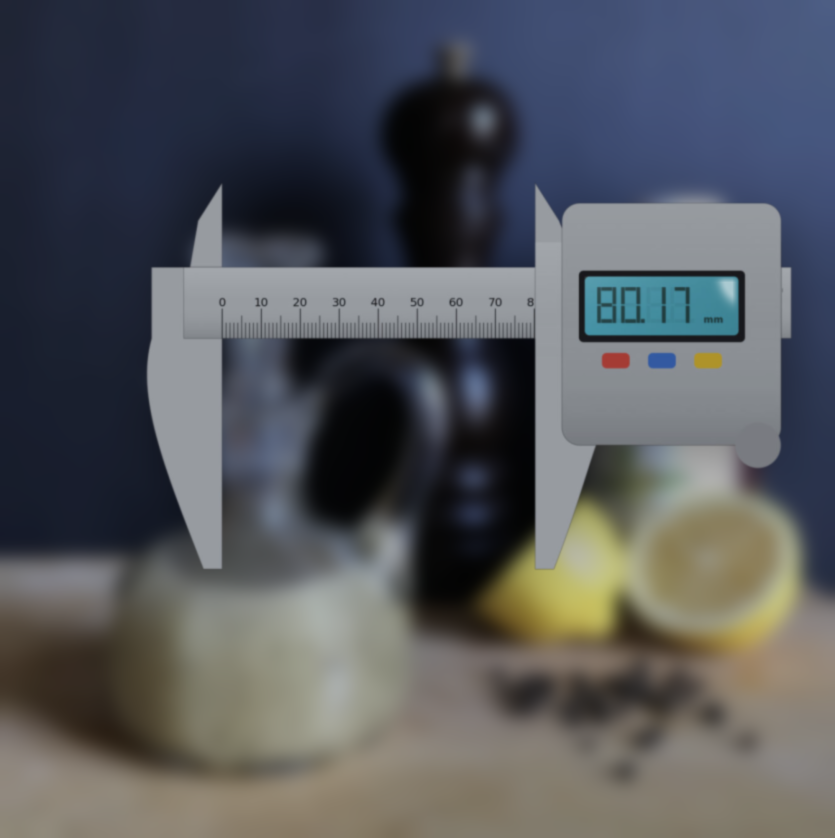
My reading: 80.17,mm
